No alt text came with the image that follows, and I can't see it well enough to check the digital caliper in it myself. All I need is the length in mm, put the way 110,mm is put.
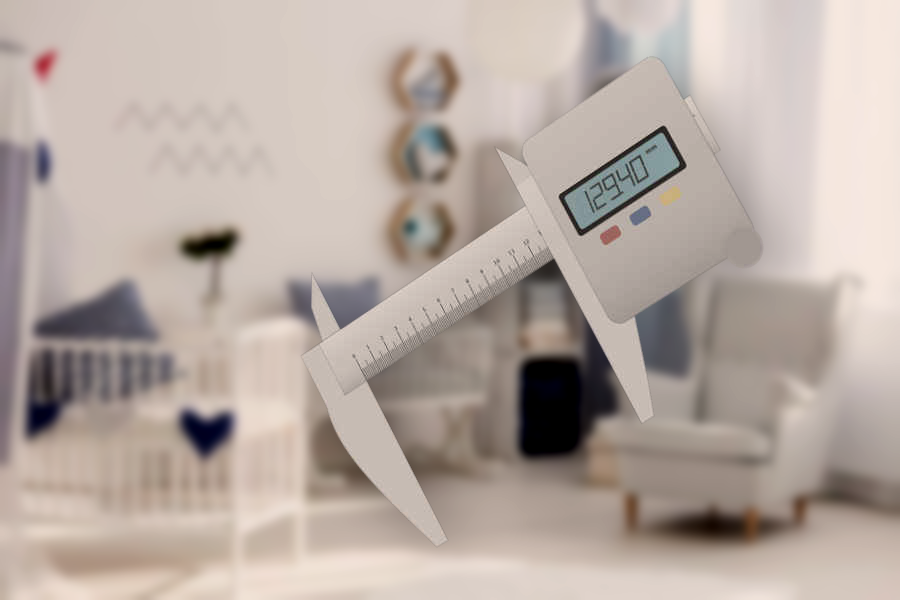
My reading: 129.40,mm
